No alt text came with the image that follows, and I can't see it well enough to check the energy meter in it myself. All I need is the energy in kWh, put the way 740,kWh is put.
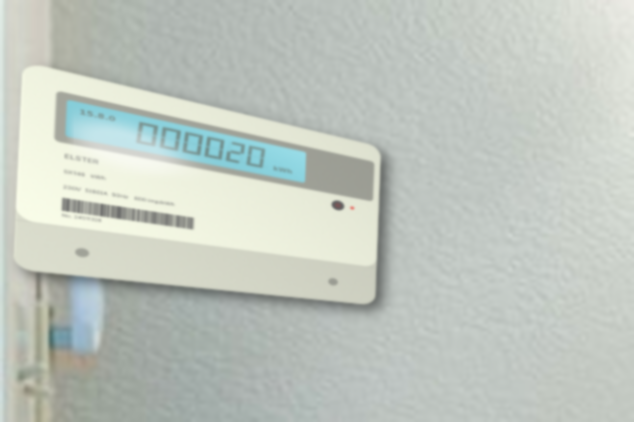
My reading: 20,kWh
